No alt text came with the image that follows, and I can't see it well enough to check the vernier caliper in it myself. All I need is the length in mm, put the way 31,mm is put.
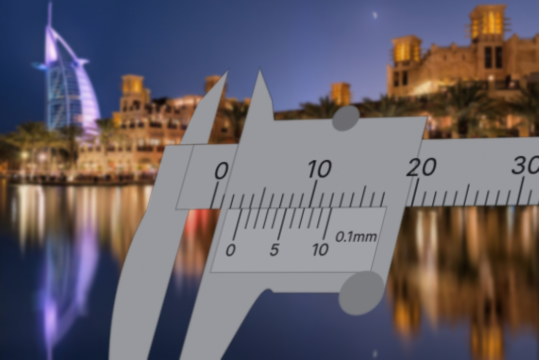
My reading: 3.2,mm
